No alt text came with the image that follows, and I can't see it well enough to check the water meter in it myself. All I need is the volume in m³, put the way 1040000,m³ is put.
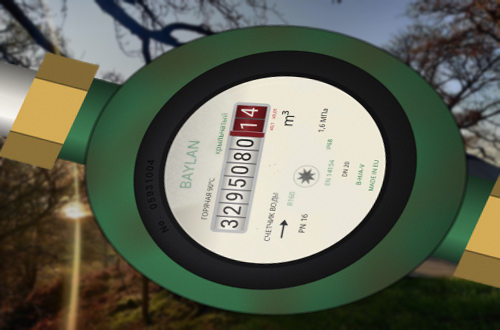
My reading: 3295080.14,m³
